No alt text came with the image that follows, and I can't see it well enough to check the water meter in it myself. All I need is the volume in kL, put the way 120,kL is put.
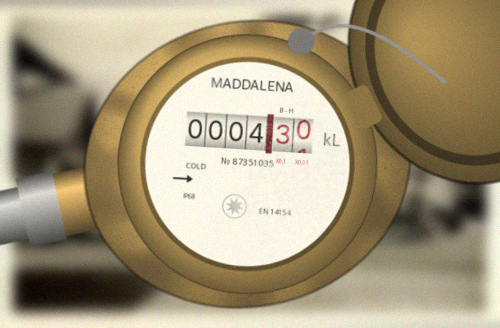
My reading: 4.30,kL
